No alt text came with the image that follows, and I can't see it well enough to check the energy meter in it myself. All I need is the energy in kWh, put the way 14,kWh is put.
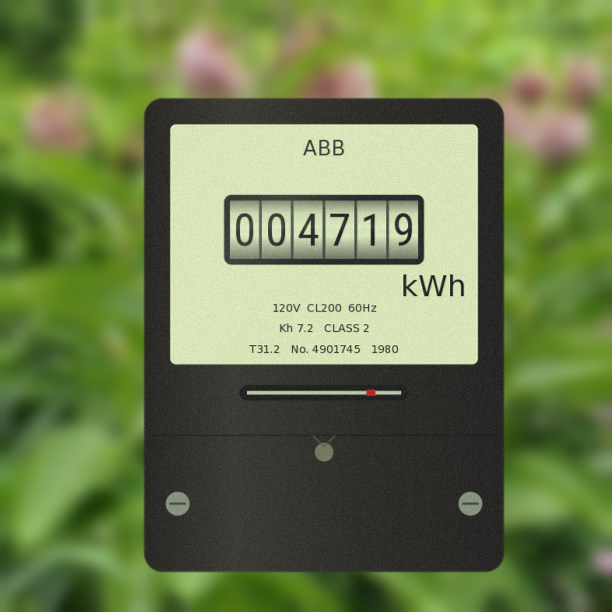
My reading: 4719,kWh
